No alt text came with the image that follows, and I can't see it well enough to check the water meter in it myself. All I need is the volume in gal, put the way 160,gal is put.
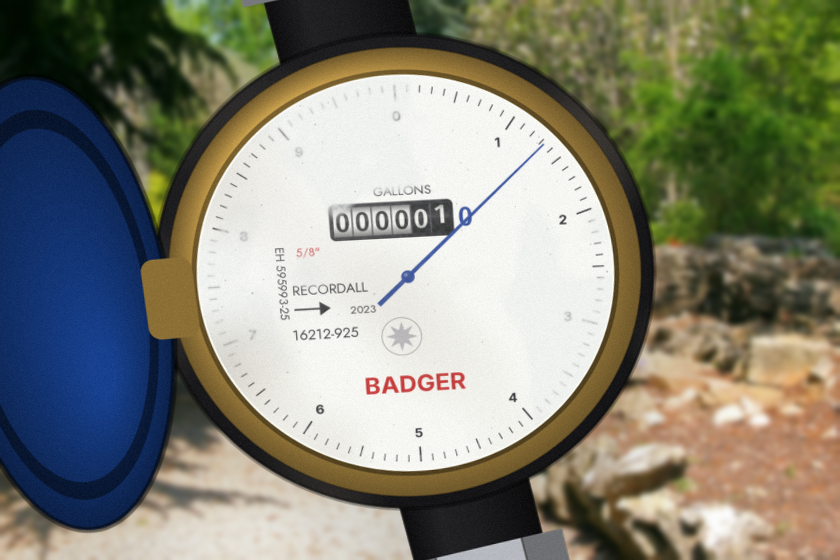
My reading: 11.3,gal
